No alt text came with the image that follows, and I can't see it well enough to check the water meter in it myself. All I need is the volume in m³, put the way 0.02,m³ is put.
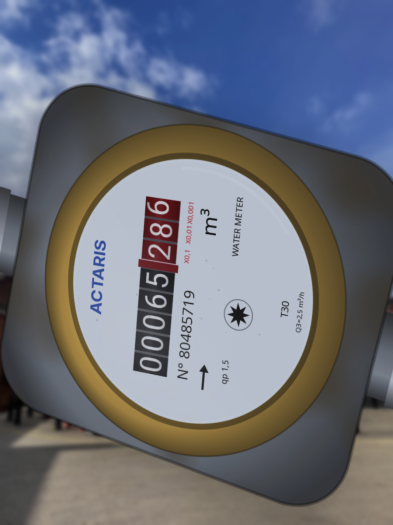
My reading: 65.286,m³
